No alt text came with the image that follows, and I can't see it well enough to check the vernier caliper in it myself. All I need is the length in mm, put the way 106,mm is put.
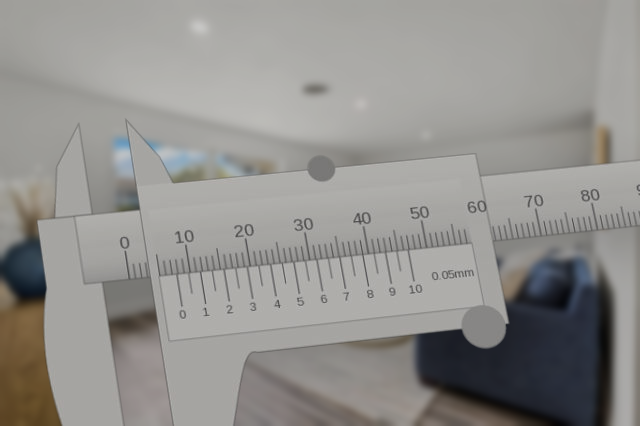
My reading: 7.8,mm
